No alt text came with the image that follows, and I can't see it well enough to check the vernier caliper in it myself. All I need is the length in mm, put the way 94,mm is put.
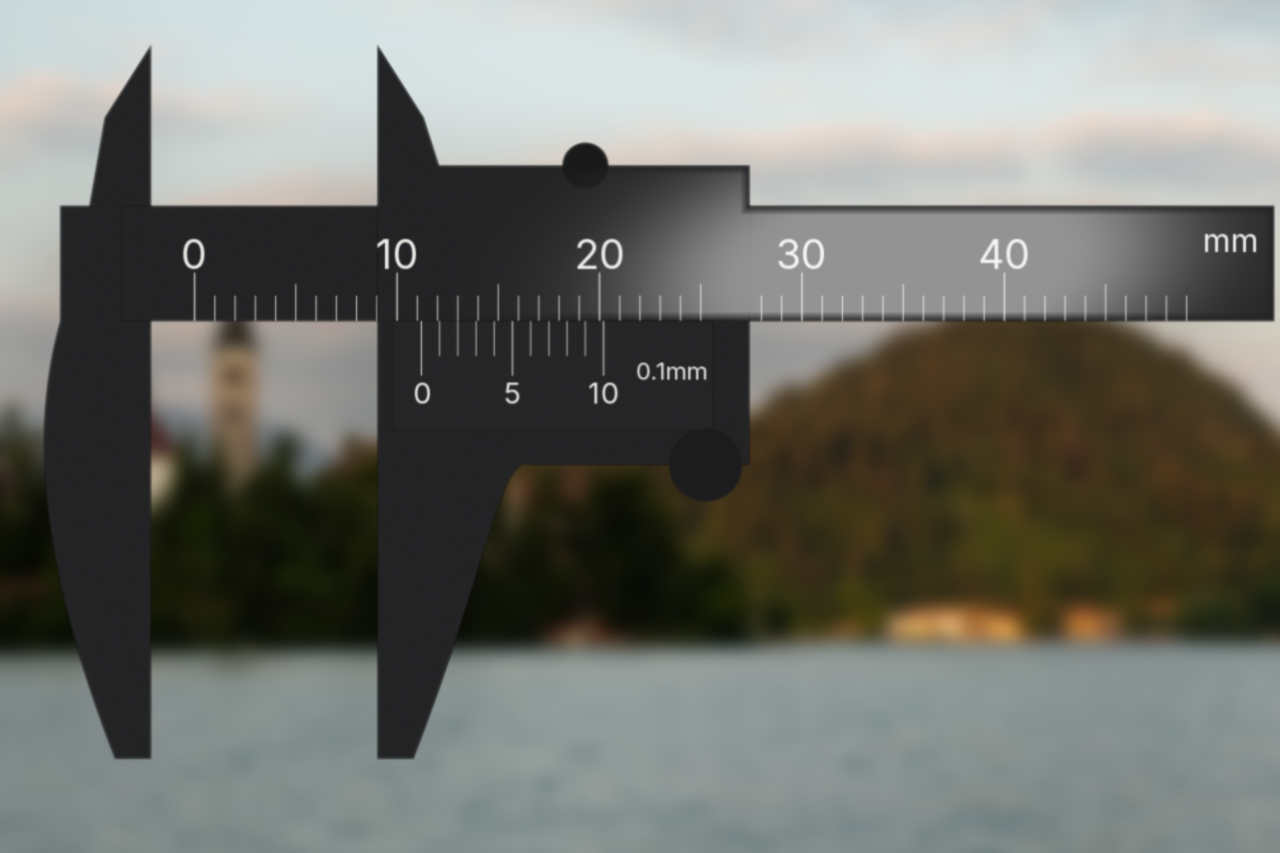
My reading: 11.2,mm
